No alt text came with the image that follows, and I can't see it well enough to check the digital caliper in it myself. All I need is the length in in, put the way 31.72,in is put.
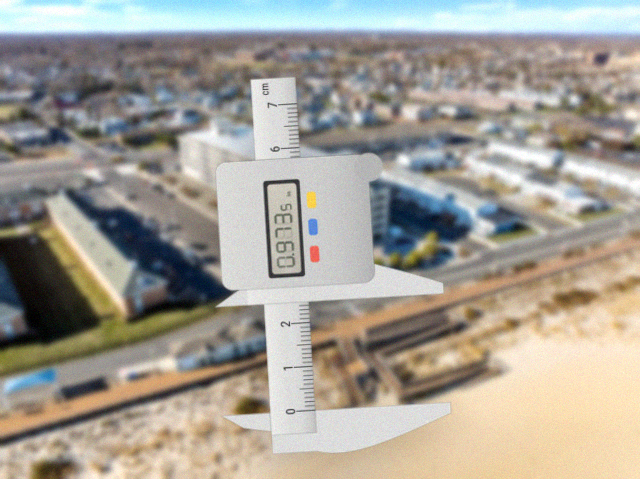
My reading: 0.9735,in
